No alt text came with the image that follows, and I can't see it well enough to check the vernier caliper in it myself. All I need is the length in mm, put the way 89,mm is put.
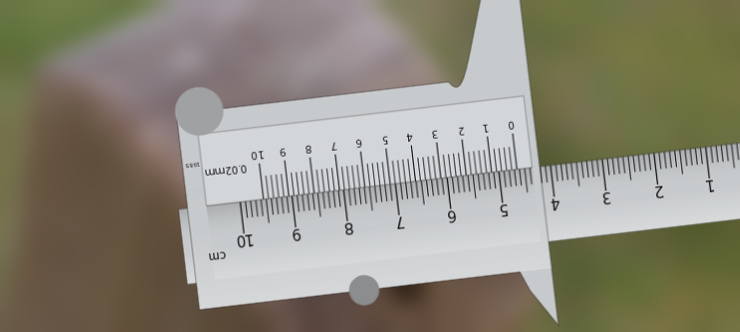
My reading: 46.5,mm
